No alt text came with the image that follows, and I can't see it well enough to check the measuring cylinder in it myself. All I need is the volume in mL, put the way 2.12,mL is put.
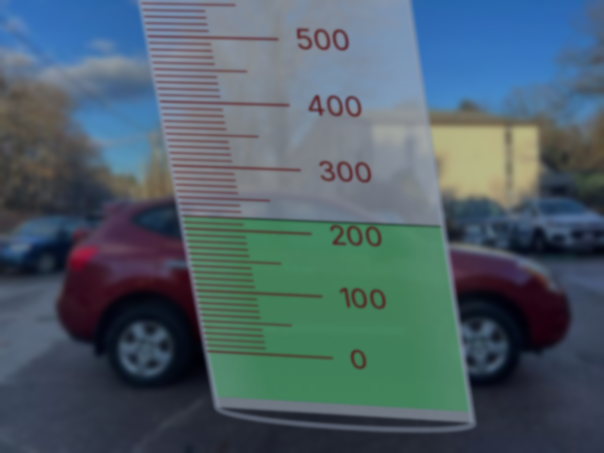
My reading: 220,mL
